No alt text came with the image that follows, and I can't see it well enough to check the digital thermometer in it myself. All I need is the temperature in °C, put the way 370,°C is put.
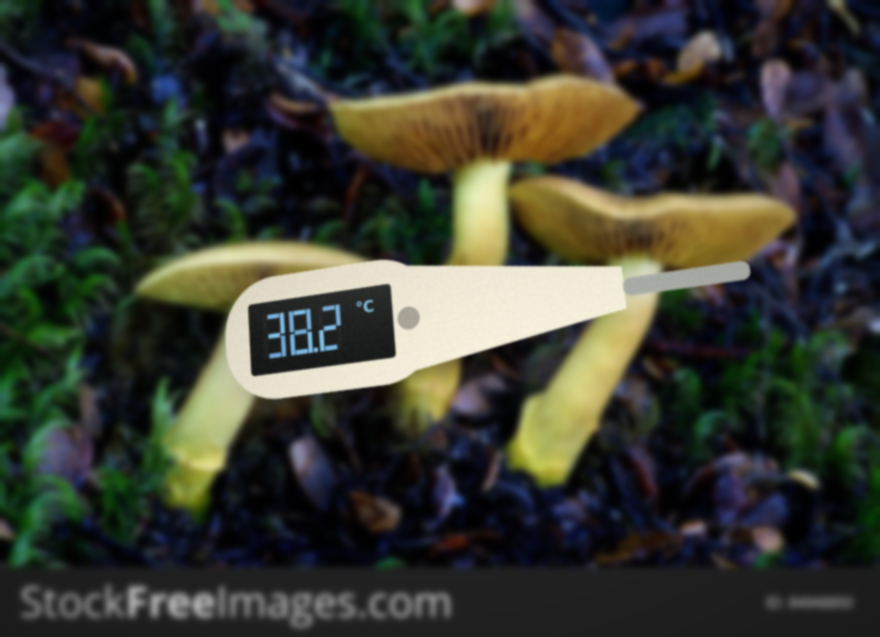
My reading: 38.2,°C
